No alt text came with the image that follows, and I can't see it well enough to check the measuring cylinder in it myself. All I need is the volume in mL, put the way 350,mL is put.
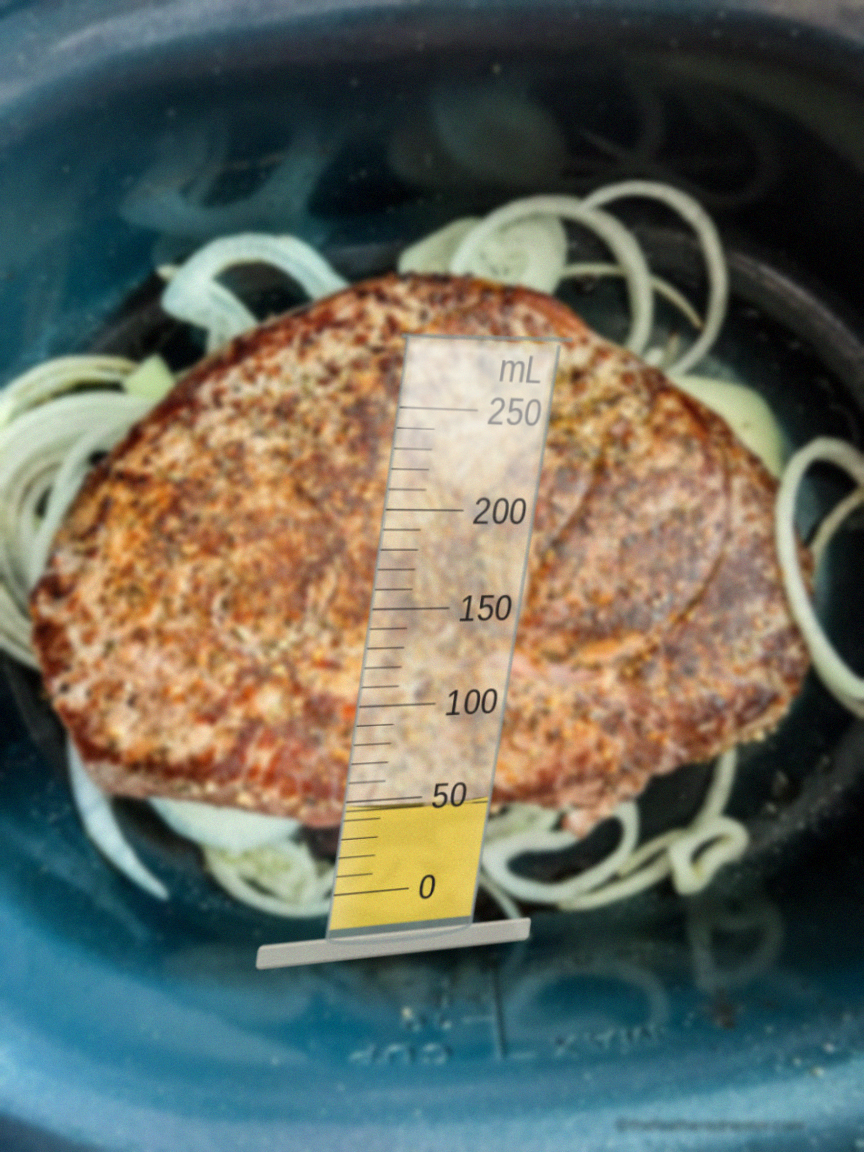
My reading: 45,mL
